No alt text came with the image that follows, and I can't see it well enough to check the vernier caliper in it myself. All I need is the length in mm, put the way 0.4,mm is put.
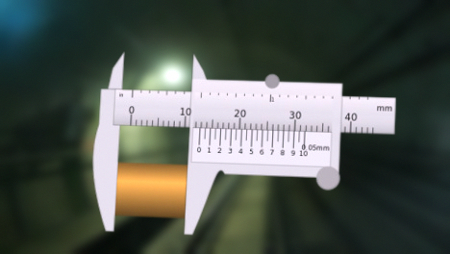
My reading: 12.8,mm
